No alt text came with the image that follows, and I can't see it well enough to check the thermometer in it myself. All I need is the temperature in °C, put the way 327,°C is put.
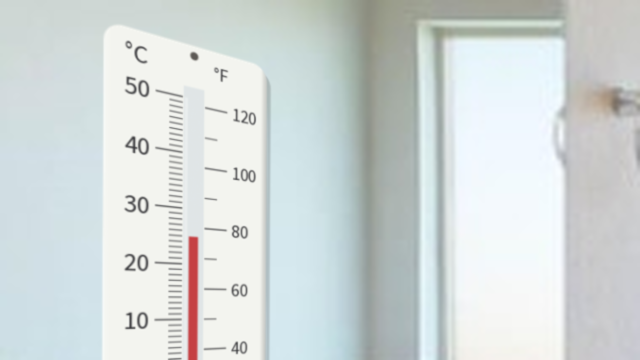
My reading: 25,°C
